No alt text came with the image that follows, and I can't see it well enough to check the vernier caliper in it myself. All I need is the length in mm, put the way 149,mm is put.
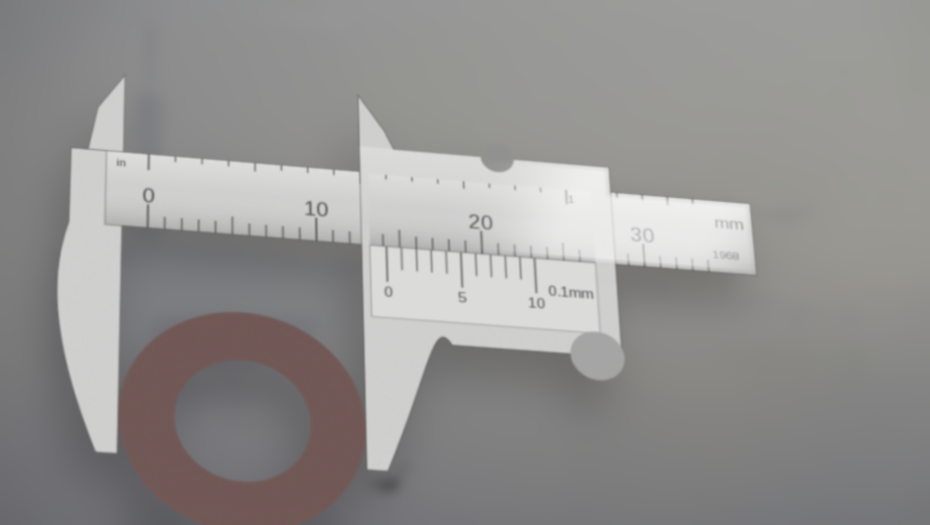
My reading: 14.2,mm
